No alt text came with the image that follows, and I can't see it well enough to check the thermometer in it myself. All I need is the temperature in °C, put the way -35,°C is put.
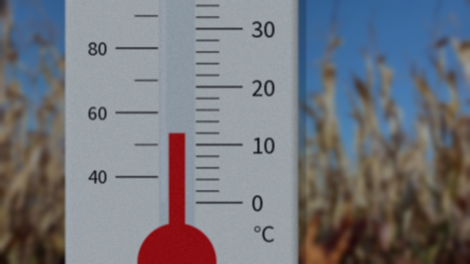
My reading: 12,°C
